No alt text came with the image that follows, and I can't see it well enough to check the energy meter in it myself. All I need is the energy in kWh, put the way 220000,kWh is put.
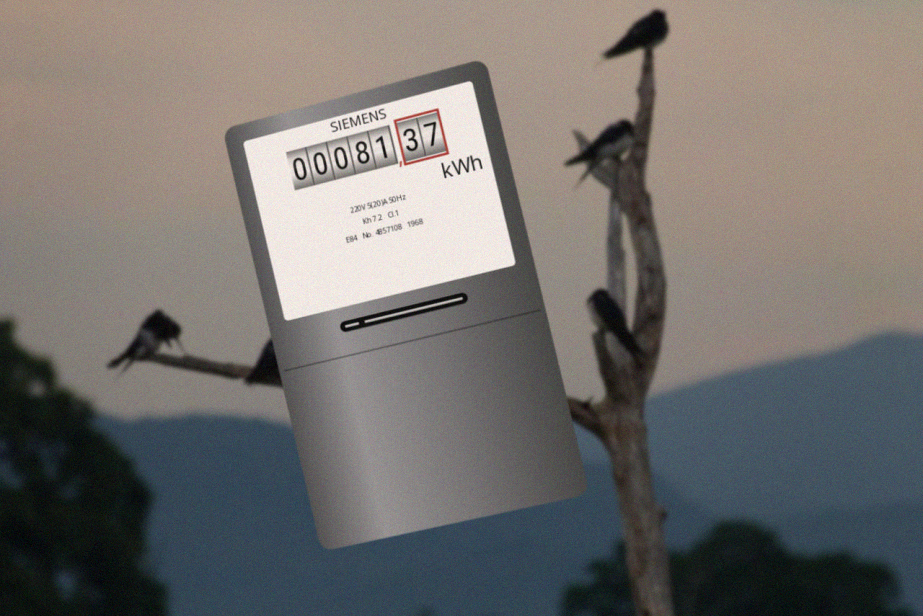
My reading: 81.37,kWh
